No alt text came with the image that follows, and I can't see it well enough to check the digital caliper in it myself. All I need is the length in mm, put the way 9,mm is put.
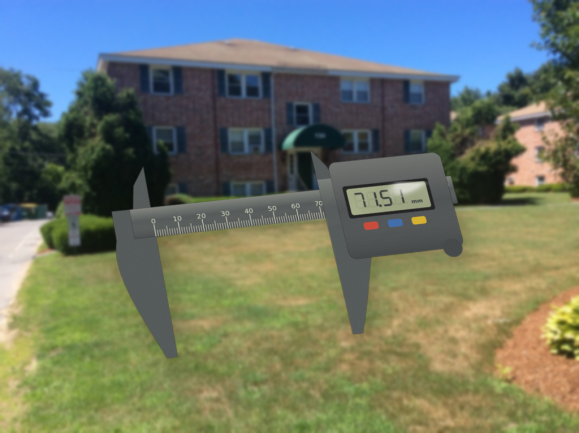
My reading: 71.51,mm
